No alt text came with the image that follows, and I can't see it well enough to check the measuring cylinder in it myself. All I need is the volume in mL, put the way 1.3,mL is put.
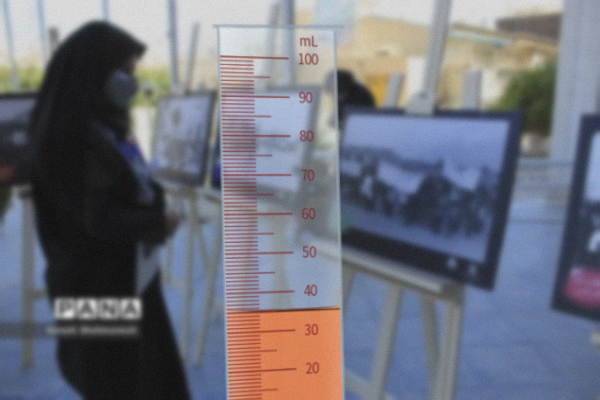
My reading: 35,mL
